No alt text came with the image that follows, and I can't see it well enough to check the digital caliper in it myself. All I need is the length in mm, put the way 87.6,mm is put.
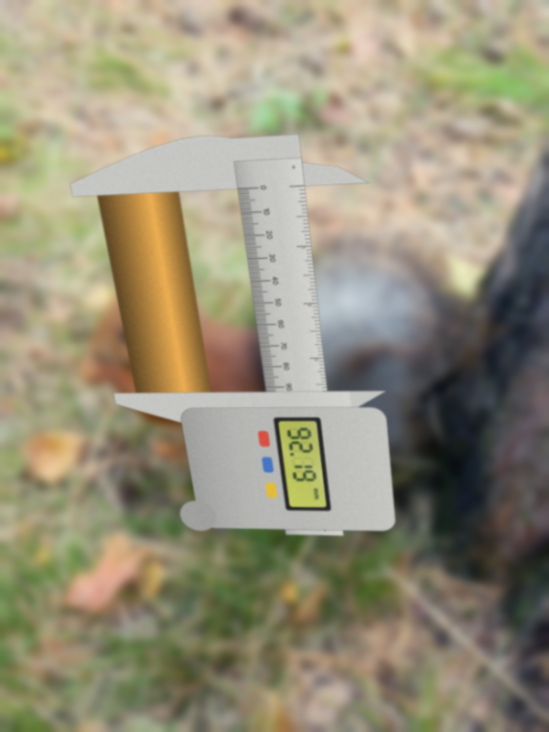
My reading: 92.19,mm
